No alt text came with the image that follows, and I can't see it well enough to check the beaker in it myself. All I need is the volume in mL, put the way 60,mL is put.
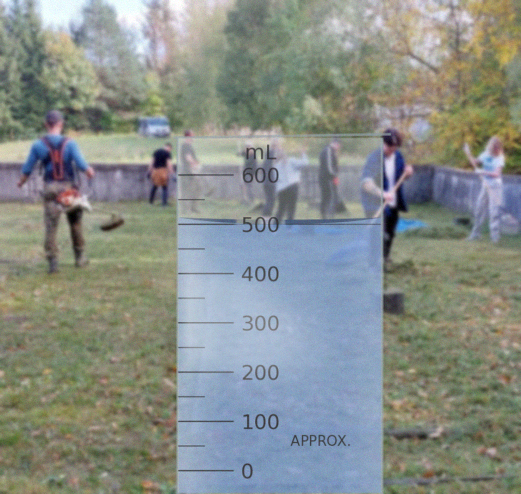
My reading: 500,mL
